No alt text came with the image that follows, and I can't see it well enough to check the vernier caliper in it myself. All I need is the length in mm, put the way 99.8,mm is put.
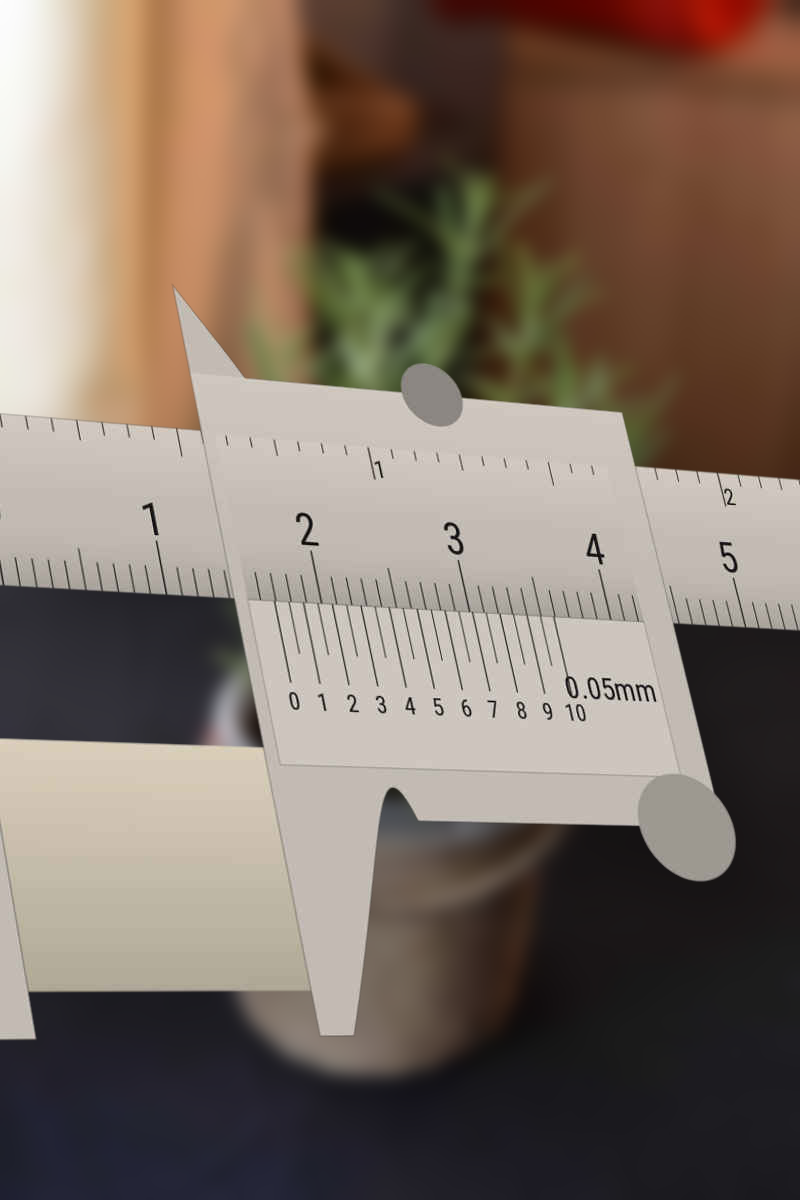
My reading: 16.9,mm
